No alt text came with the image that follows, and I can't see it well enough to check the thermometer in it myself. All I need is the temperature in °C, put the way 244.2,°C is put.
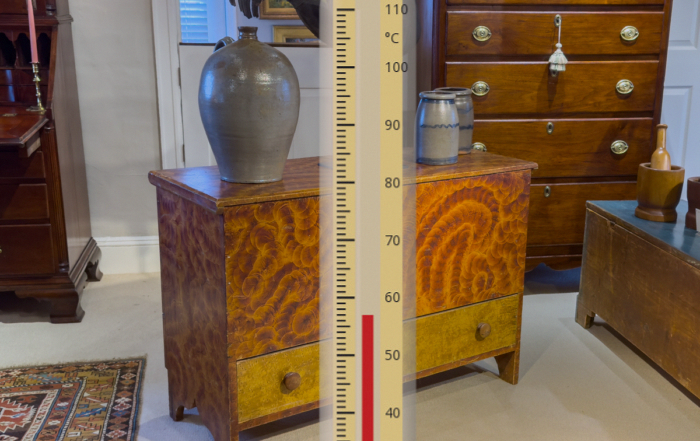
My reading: 57,°C
